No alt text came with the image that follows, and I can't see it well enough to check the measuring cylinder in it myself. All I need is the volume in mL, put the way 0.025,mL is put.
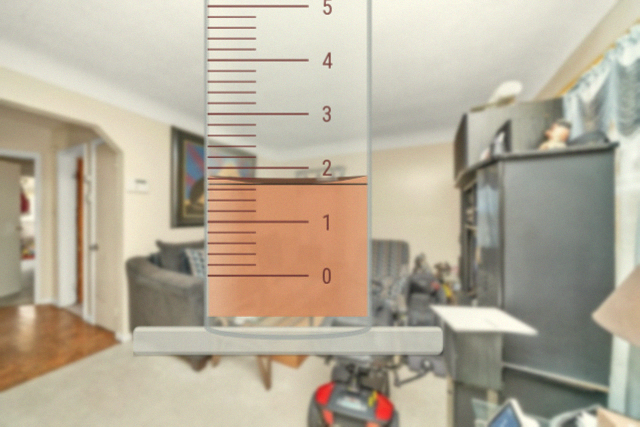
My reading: 1.7,mL
